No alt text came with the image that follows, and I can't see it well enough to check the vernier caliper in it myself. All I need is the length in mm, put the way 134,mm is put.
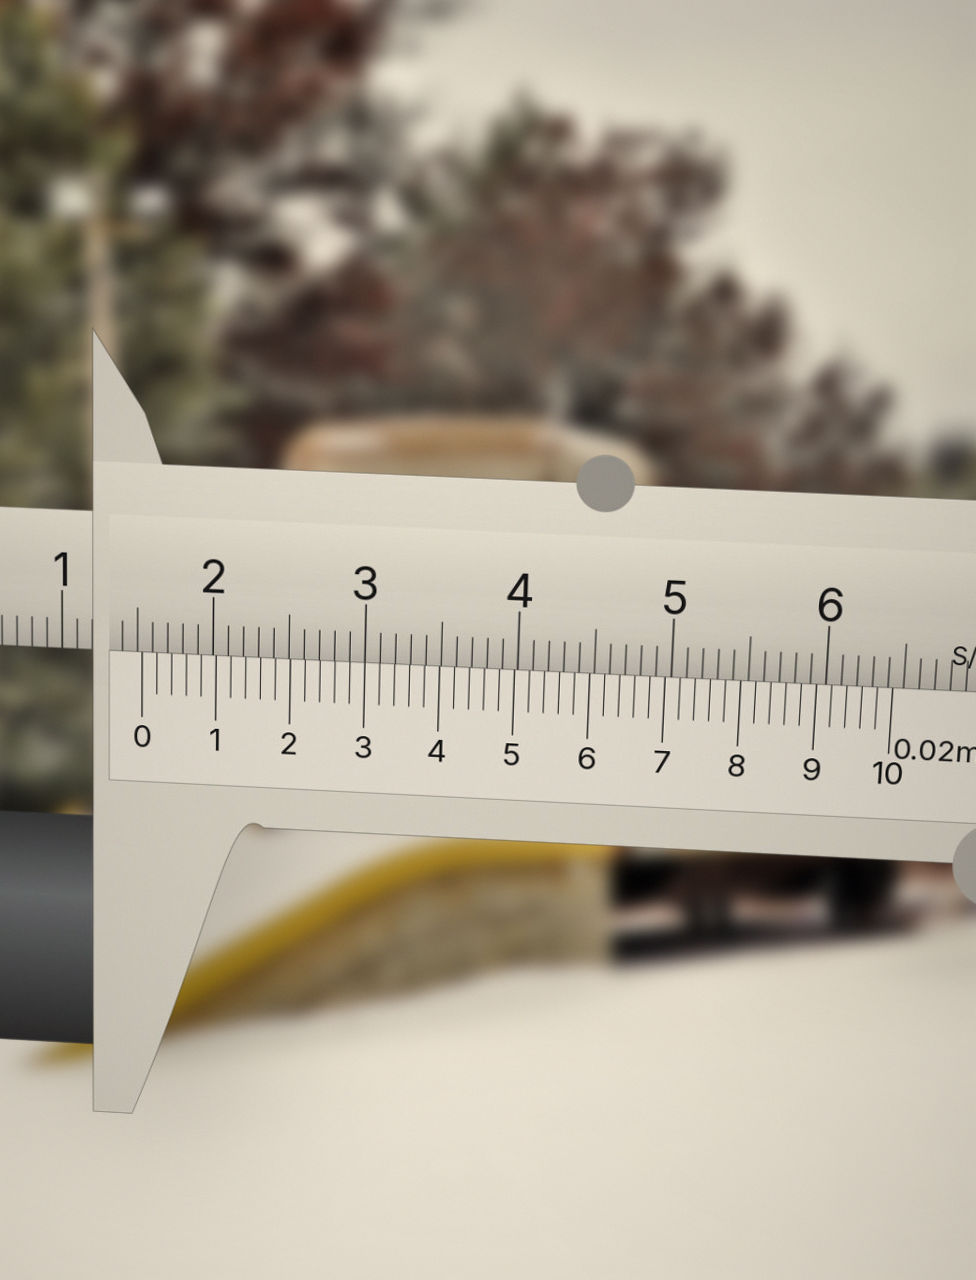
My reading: 15.3,mm
